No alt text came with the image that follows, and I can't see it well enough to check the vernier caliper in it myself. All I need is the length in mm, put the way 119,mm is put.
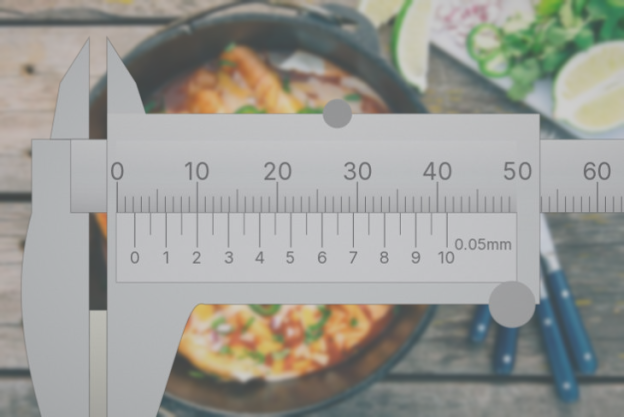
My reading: 2.2,mm
